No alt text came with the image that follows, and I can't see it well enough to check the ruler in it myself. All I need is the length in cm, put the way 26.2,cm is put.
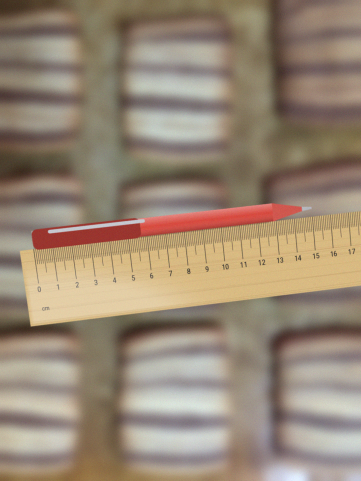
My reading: 15,cm
